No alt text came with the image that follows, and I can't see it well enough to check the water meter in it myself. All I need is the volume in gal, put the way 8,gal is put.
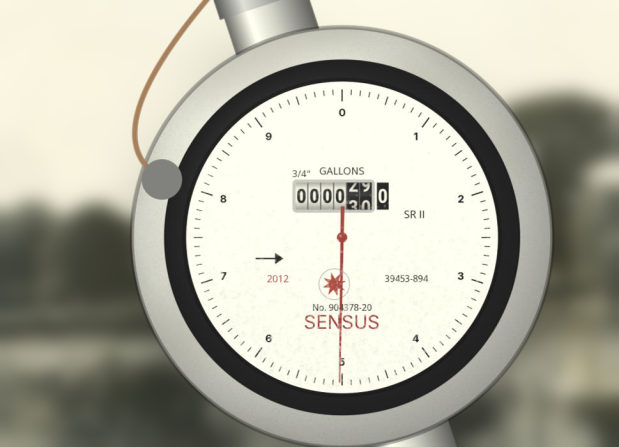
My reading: 295.0,gal
